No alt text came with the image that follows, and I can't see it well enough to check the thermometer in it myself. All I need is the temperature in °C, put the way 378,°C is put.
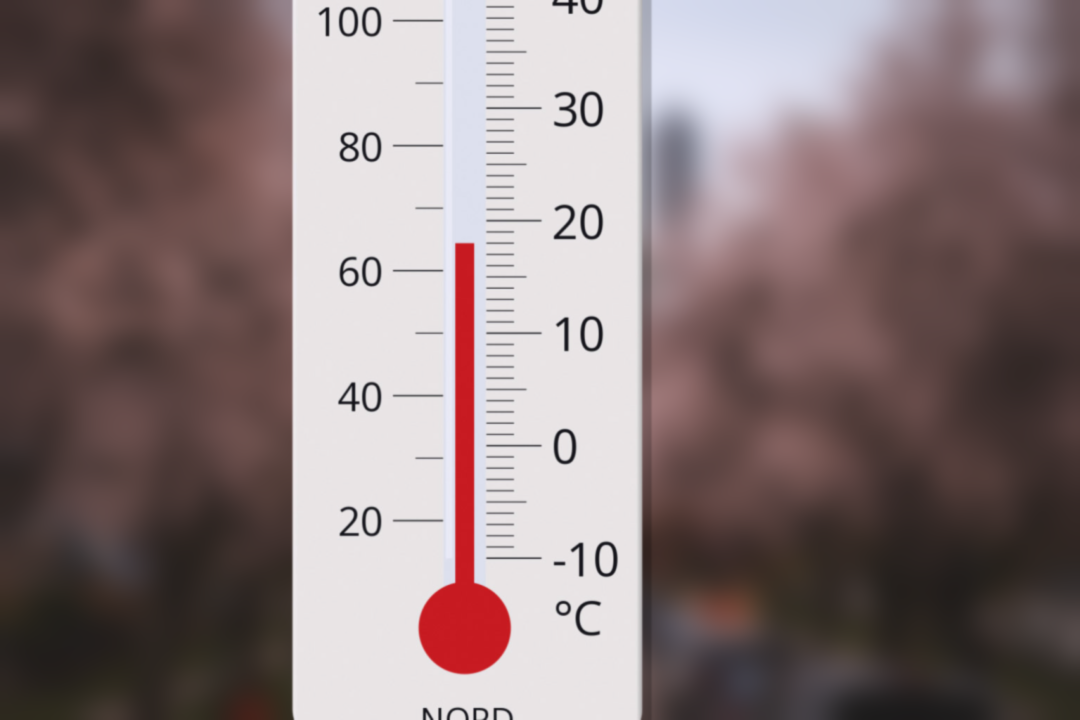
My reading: 18,°C
